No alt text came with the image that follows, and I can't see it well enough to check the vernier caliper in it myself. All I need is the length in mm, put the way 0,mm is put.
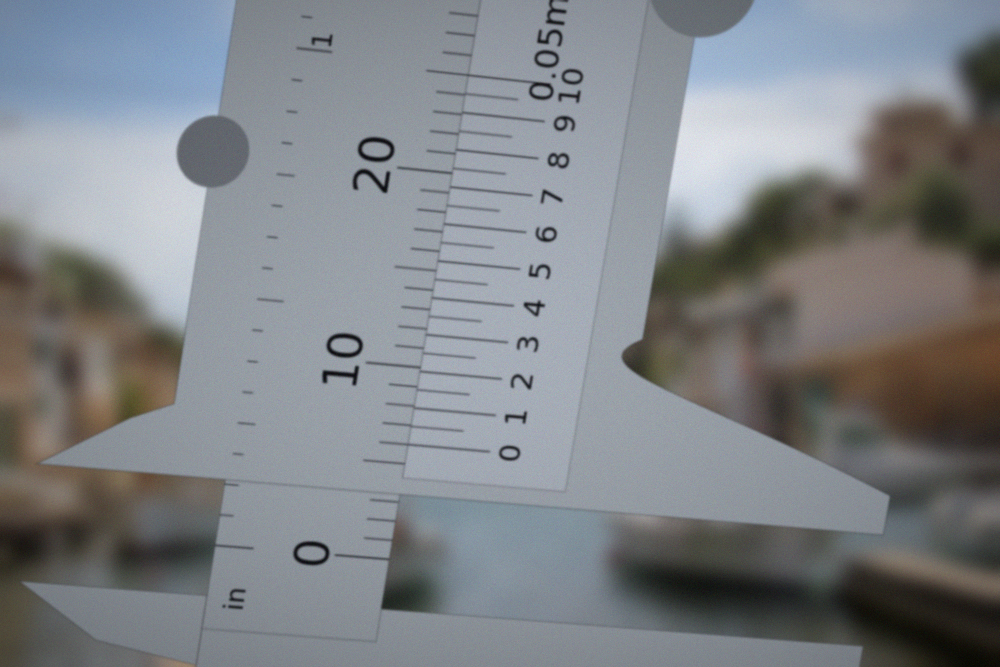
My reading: 6.0,mm
